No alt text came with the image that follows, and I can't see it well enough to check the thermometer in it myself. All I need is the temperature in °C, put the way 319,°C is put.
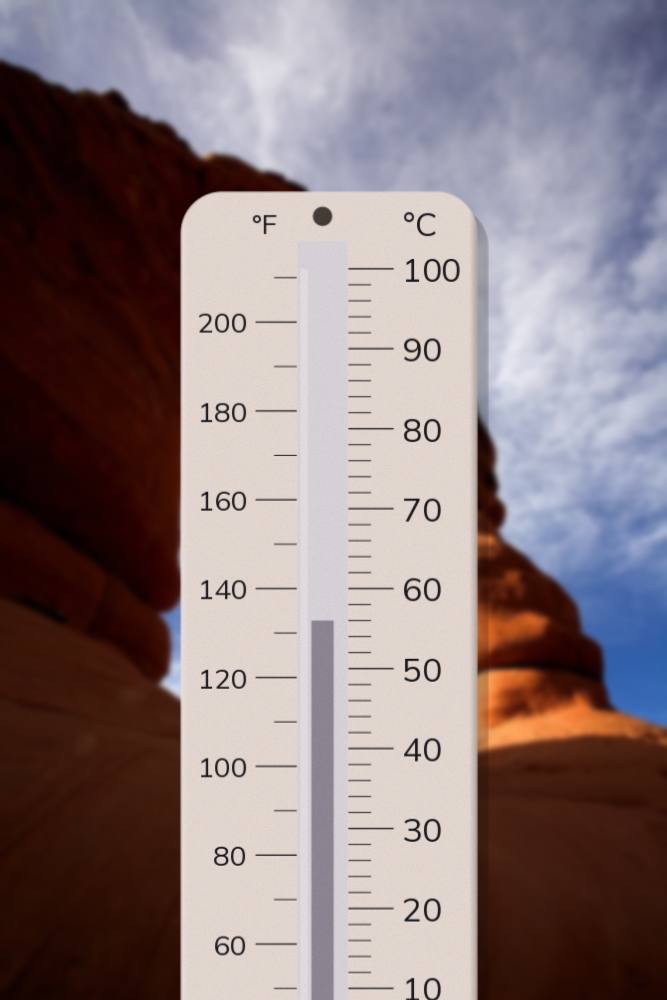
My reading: 56,°C
